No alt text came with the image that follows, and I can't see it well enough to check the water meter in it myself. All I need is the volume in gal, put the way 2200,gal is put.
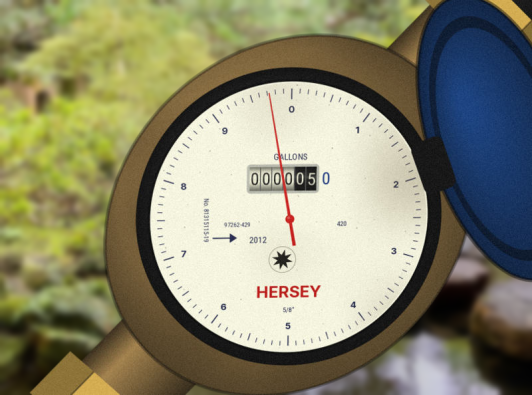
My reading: 49.7,gal
